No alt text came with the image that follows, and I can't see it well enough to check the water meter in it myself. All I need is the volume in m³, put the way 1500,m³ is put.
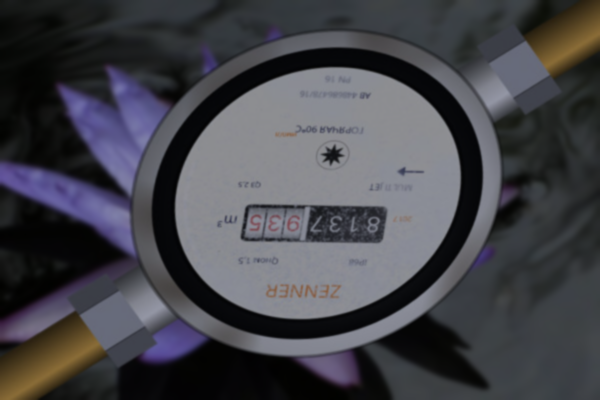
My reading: 8137.935,m³
